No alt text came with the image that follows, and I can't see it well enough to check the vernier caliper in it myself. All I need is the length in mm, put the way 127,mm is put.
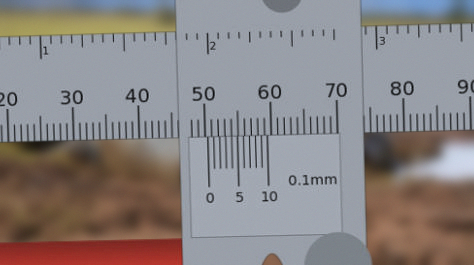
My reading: 50.4,mm
